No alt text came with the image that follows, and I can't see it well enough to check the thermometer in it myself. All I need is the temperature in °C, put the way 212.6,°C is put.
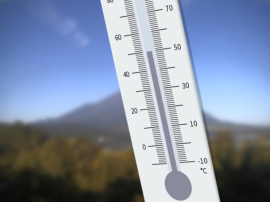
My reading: 50,°C
